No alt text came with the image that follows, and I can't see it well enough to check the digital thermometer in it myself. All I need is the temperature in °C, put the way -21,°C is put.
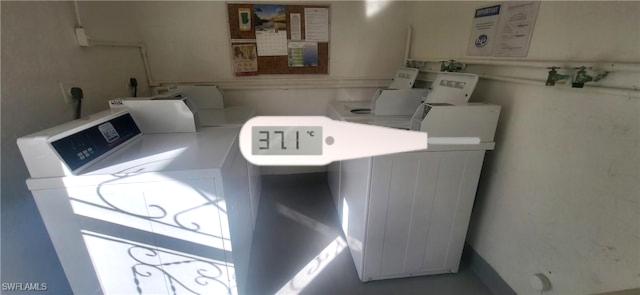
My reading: 37.1,°C
